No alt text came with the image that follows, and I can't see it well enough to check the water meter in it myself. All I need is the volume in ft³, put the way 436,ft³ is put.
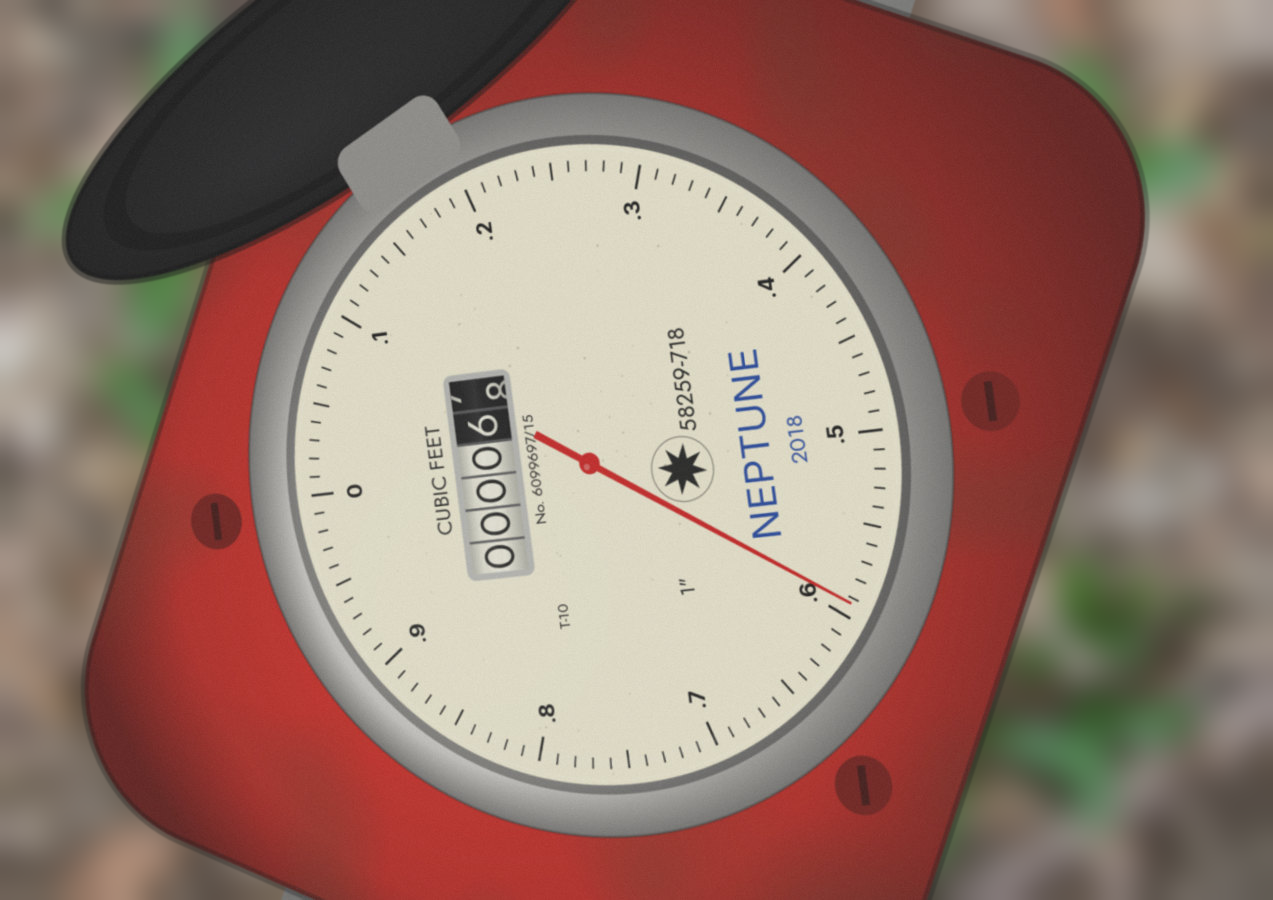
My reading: 67.59,ft³
